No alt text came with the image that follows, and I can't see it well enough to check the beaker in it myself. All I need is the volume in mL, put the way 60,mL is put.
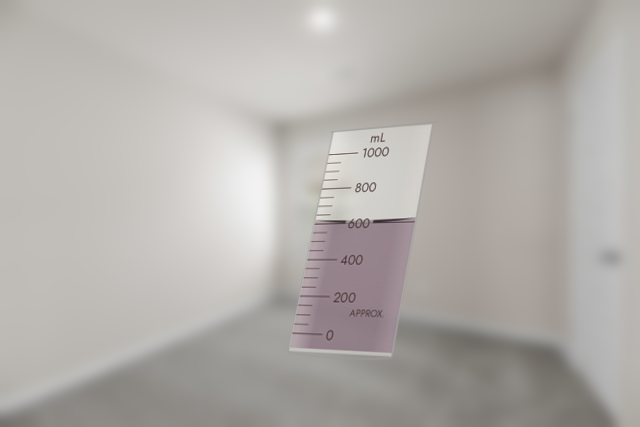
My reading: 600,mL
